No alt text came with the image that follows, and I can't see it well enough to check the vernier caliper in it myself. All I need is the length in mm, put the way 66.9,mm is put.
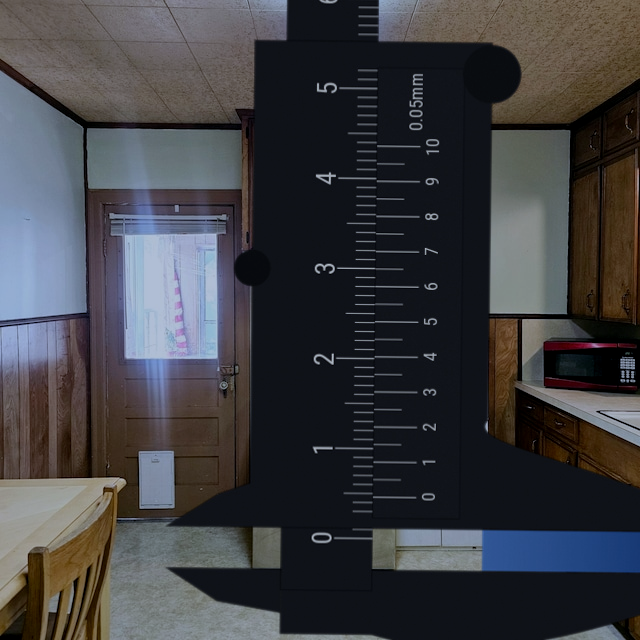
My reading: 4.6,mm
